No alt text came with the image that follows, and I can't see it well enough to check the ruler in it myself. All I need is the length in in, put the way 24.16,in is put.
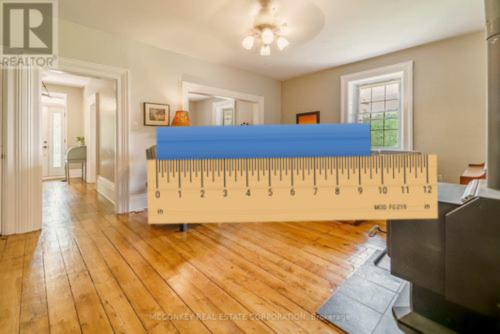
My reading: 9.5,in
